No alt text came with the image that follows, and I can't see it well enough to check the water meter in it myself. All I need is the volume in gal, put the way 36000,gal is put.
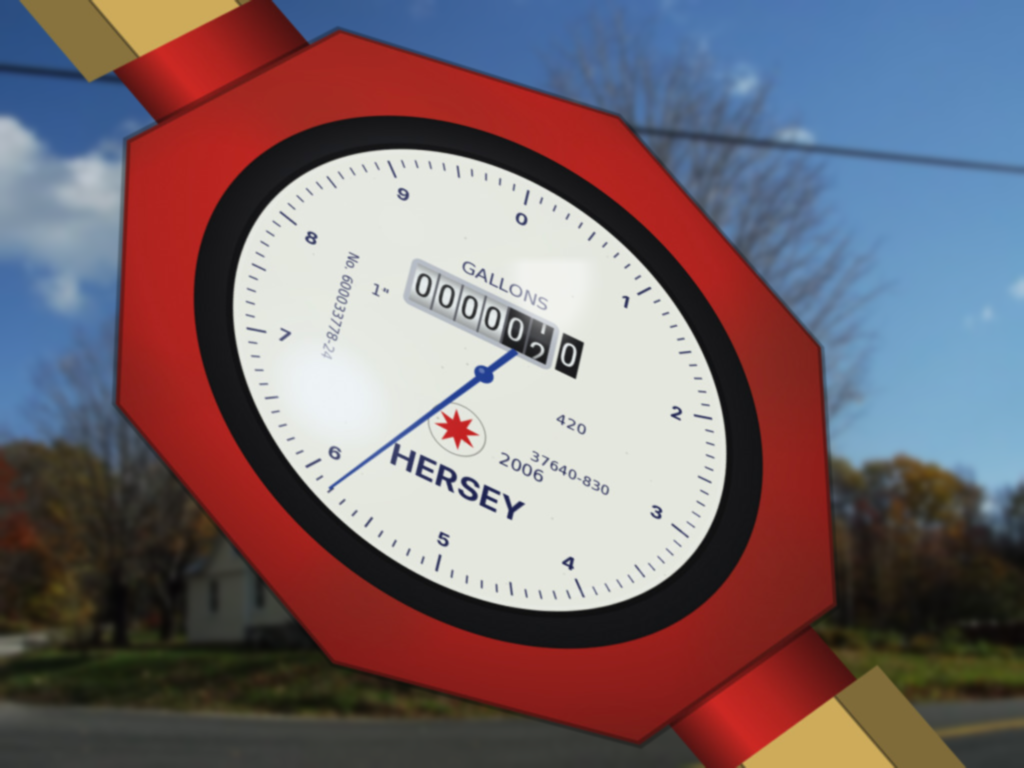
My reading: 15.8,gal
